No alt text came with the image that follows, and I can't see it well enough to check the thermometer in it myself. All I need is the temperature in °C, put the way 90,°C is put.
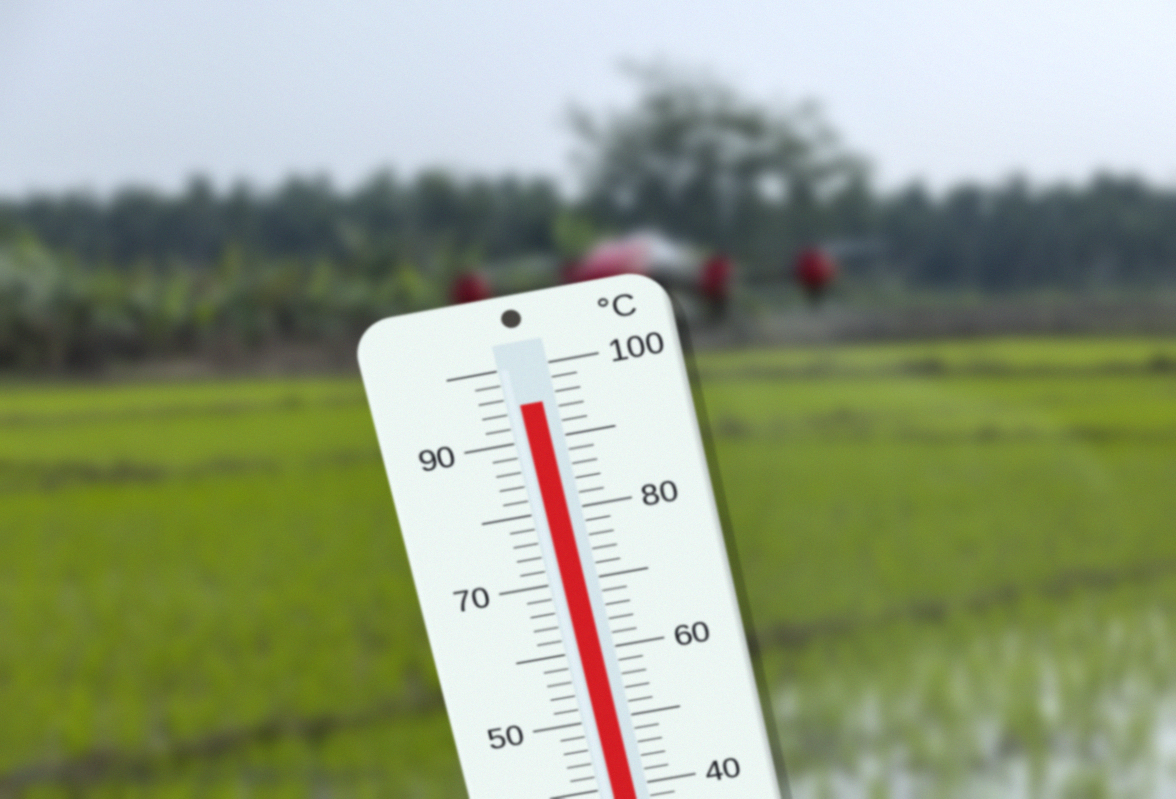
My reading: 95,°C
